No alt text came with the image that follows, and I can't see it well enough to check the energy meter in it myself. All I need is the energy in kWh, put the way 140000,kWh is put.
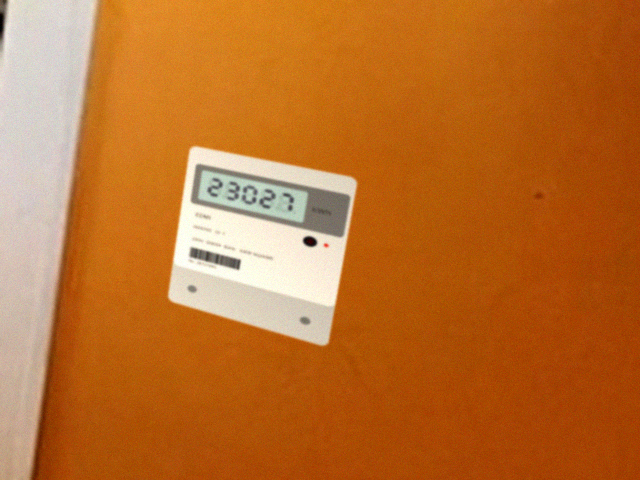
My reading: 23027,kWh
